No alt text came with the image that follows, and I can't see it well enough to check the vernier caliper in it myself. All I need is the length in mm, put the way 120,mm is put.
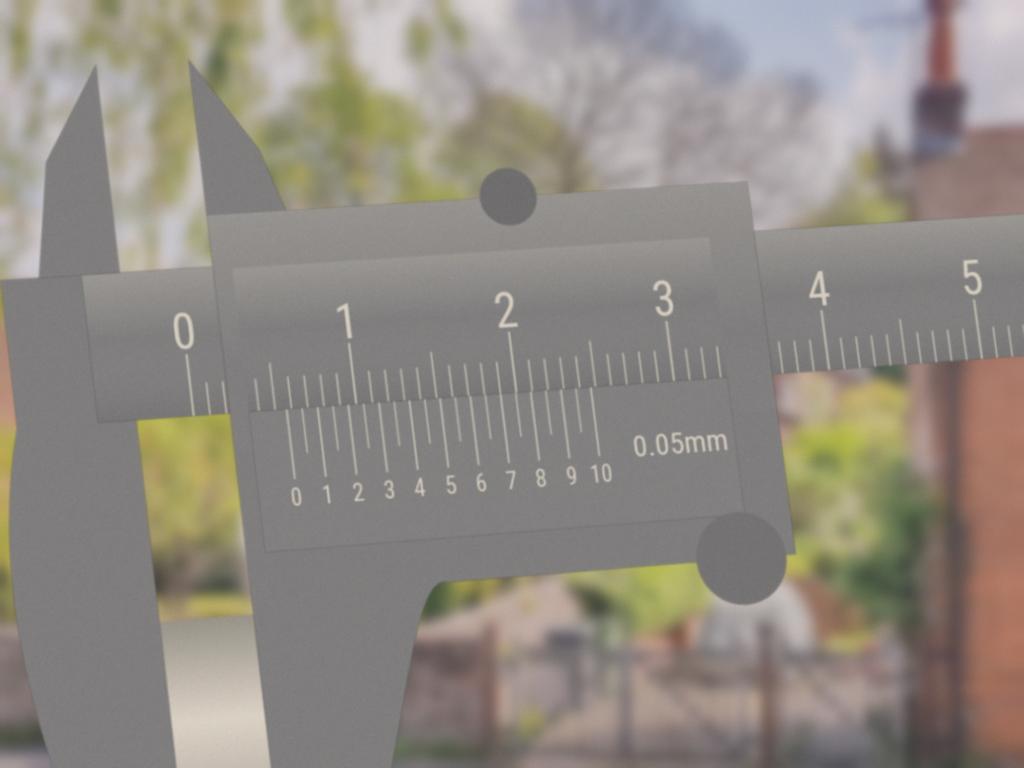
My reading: 5.7,mm
